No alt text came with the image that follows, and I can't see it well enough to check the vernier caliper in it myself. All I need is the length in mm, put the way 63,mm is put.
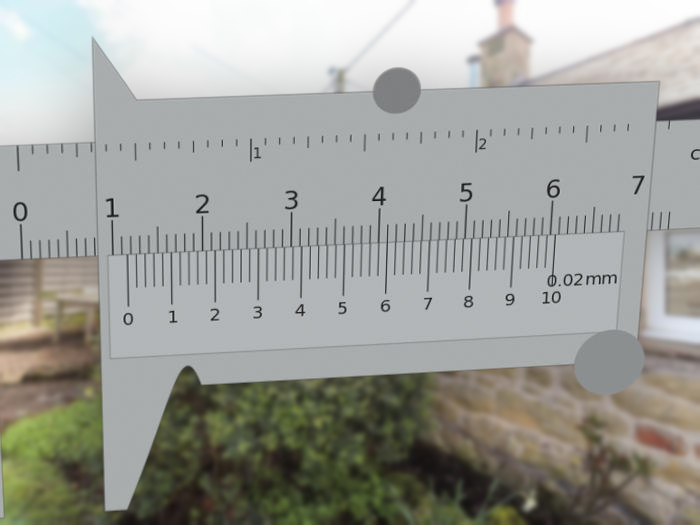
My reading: 11.6,mm
